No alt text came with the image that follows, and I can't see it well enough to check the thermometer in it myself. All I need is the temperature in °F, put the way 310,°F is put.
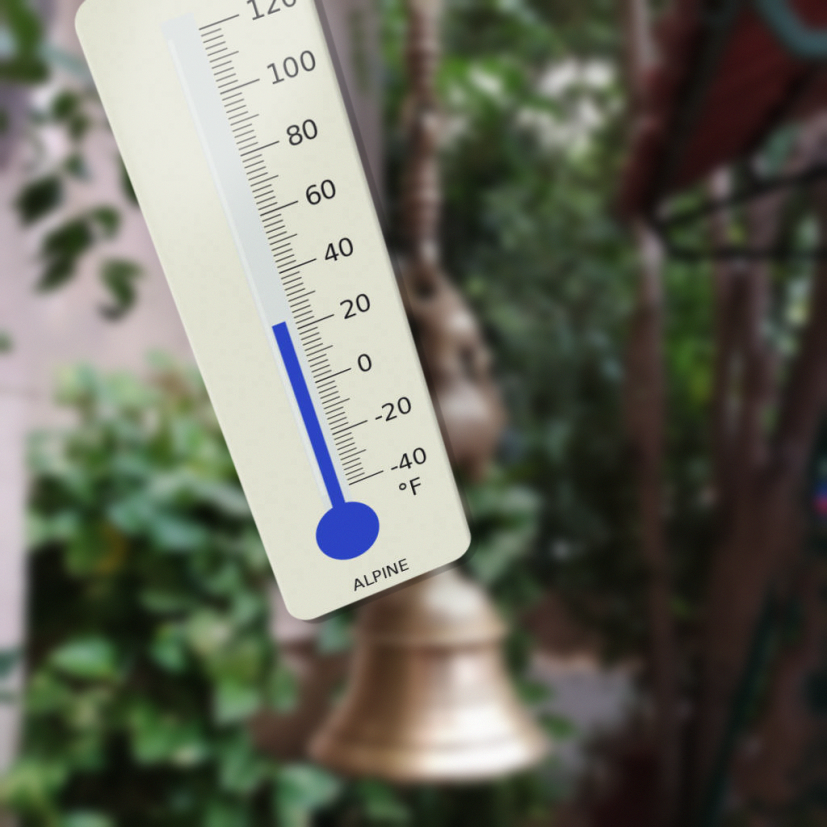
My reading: 24,°F
